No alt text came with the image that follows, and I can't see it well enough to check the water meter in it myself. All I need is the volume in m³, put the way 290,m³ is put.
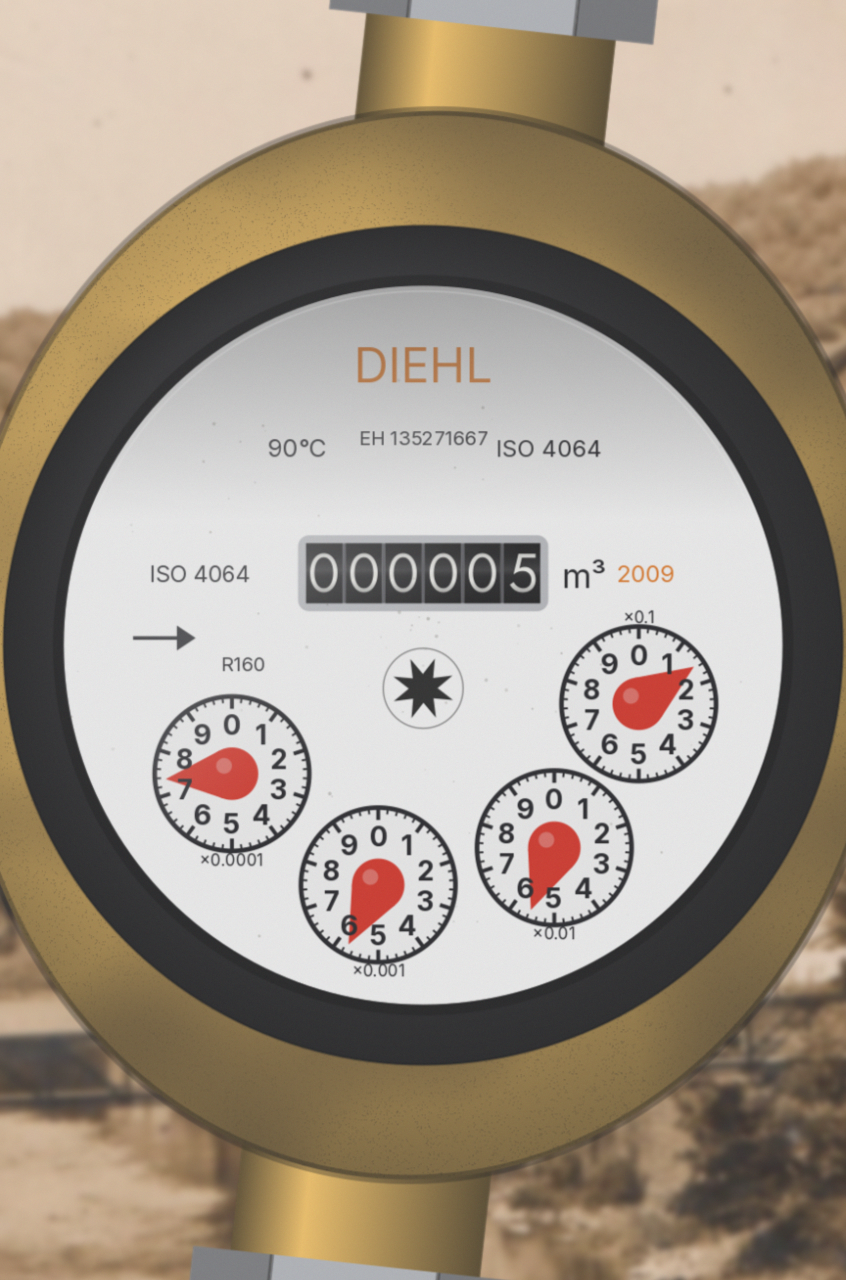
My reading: 5.1557,m³
